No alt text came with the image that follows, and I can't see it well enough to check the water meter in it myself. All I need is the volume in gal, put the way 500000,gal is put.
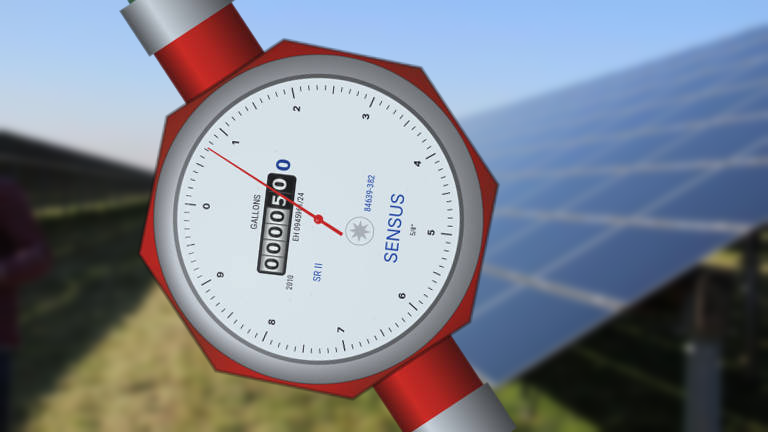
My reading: 500.7,gal
